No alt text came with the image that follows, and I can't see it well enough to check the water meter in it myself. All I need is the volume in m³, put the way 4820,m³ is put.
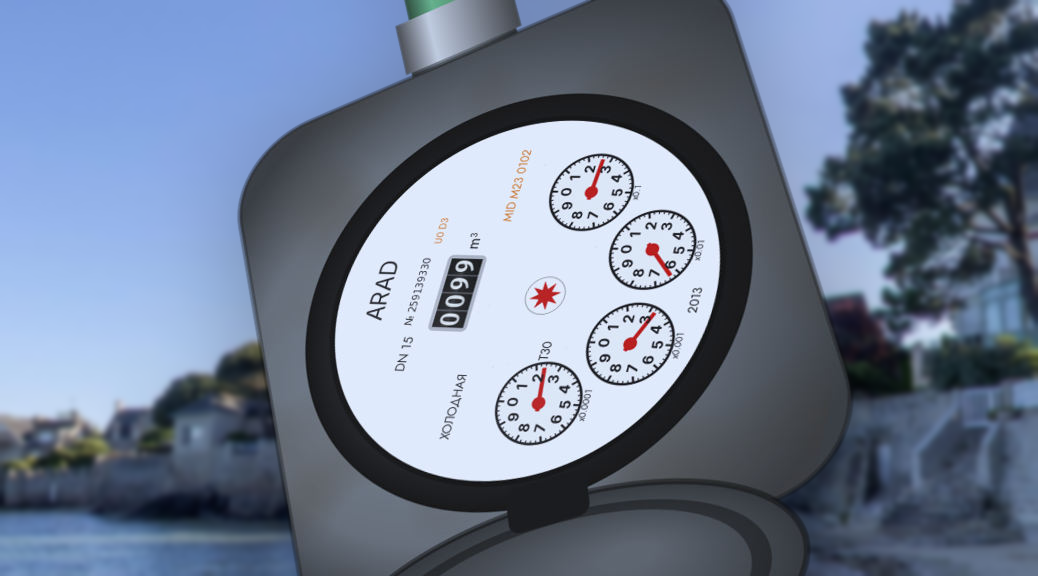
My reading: 99.2632,m³
